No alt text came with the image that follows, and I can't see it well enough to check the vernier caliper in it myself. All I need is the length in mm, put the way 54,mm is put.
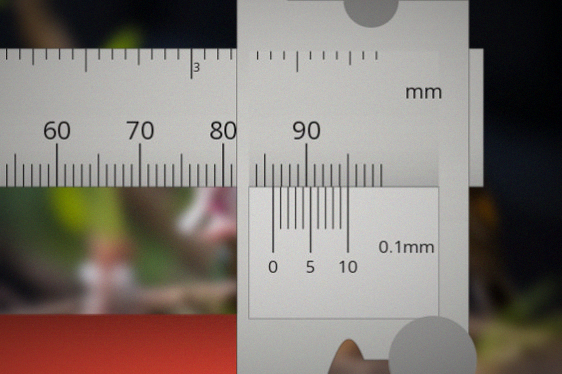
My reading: 86.0,mm
